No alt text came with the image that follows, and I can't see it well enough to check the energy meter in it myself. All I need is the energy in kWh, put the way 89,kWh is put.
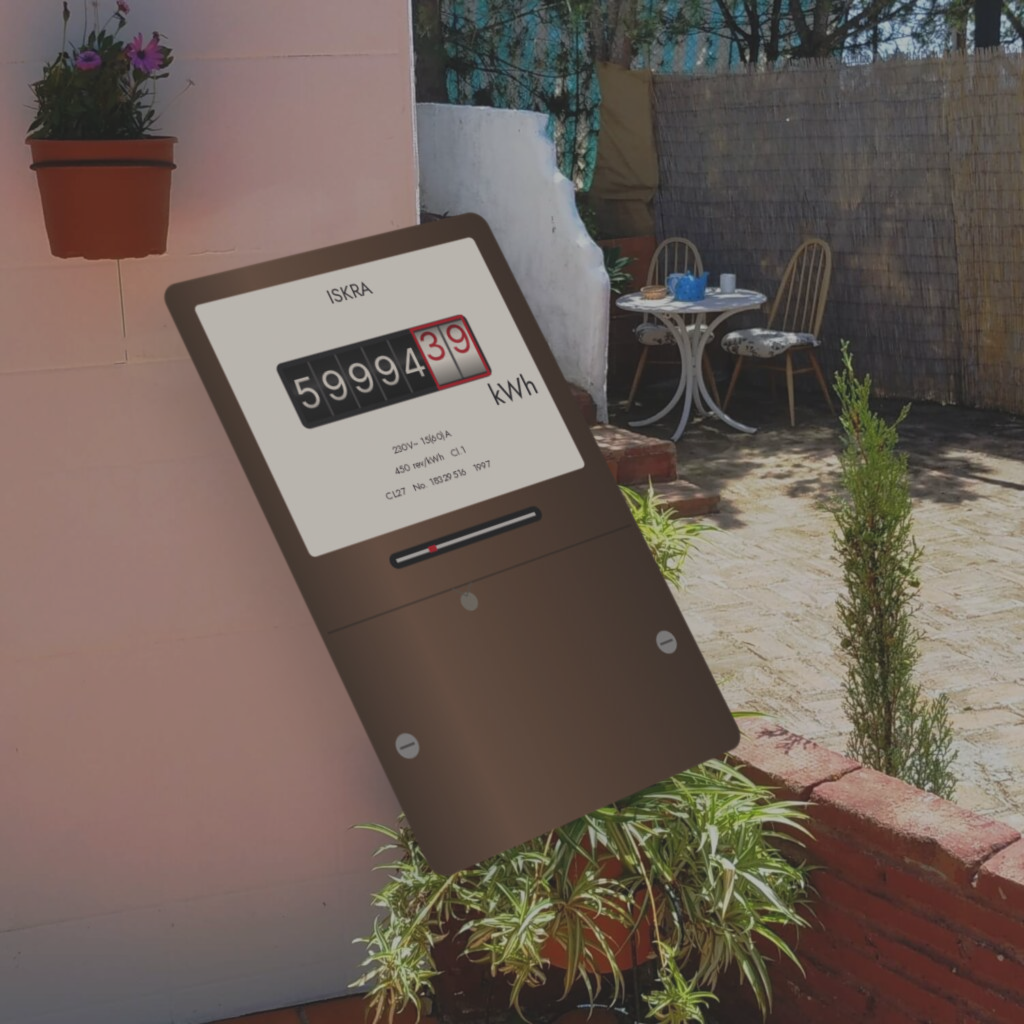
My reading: 59994.39,kWh
